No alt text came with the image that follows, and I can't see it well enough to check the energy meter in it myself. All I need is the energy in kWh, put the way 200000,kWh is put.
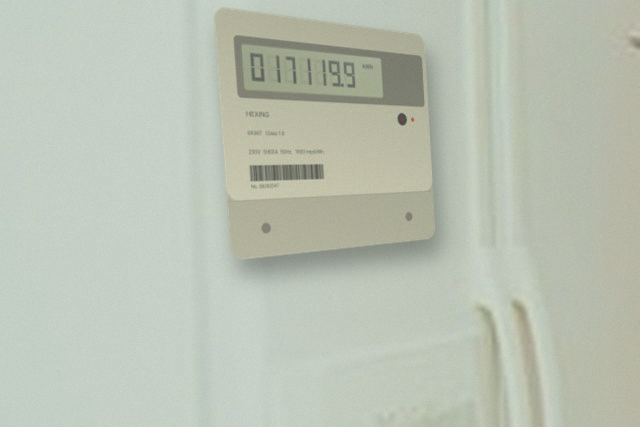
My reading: 17119.9,kWh
